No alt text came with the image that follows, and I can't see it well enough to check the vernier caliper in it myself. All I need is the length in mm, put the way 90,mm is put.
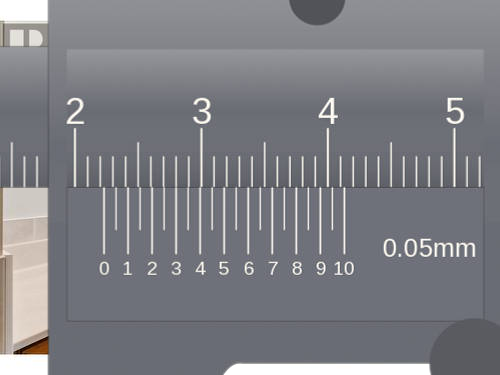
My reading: 22.3,mm
